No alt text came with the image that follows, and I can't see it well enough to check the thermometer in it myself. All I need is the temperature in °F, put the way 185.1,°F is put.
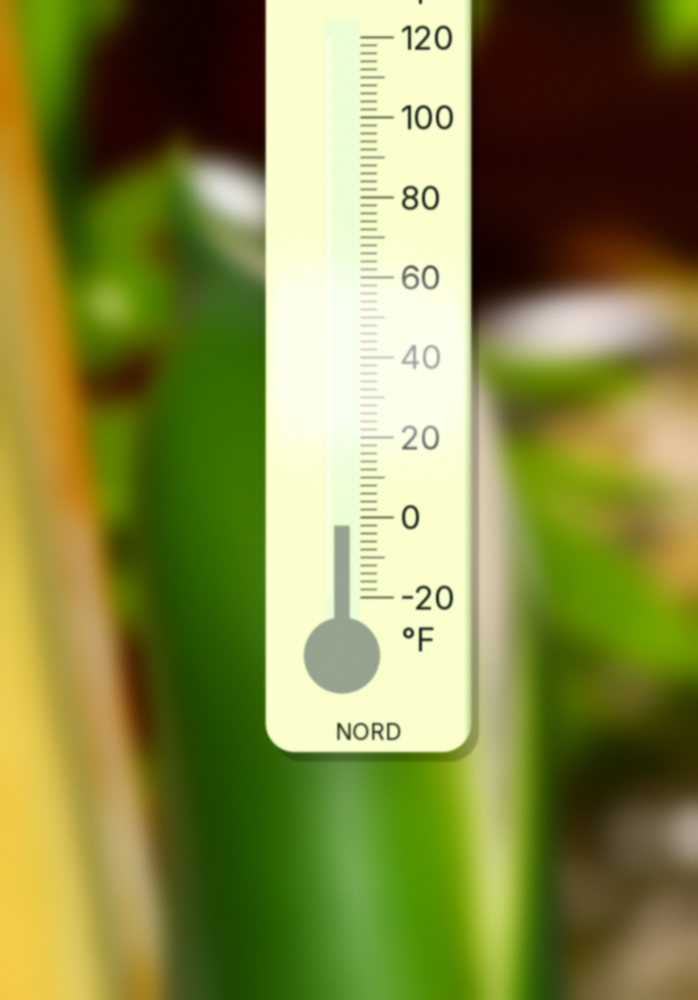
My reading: -2,°F
